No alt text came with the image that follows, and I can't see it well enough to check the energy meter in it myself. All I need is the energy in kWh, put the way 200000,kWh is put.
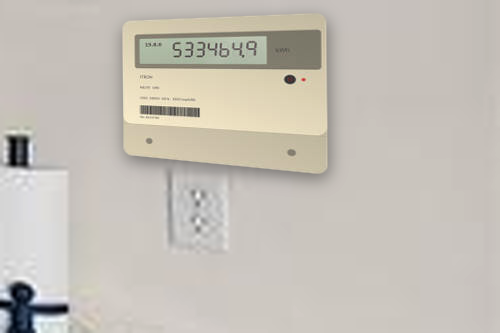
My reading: 533464.9,kWh
